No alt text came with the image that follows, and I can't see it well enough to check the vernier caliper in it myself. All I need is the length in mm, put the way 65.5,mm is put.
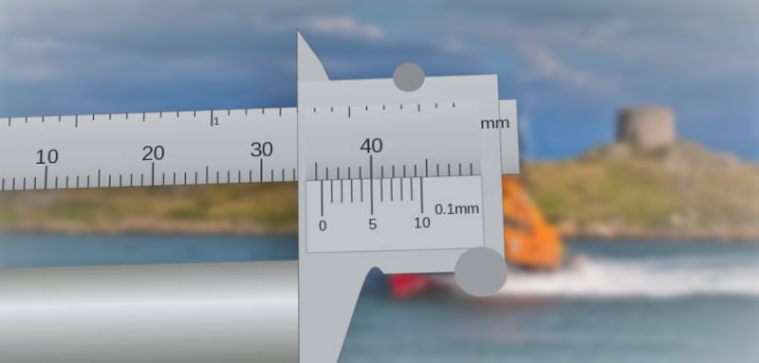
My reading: 35.5,mm
